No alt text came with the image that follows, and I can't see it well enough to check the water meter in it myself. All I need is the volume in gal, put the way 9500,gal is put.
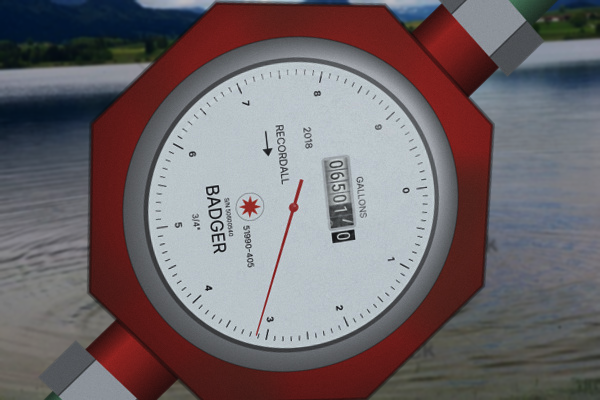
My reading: 650173.1,gal
